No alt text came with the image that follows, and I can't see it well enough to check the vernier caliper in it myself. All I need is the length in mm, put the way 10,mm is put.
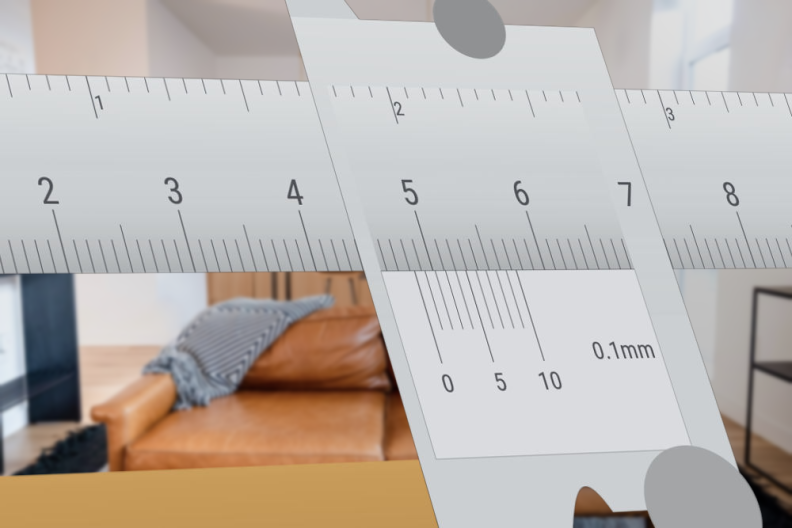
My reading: 48.4,mm
